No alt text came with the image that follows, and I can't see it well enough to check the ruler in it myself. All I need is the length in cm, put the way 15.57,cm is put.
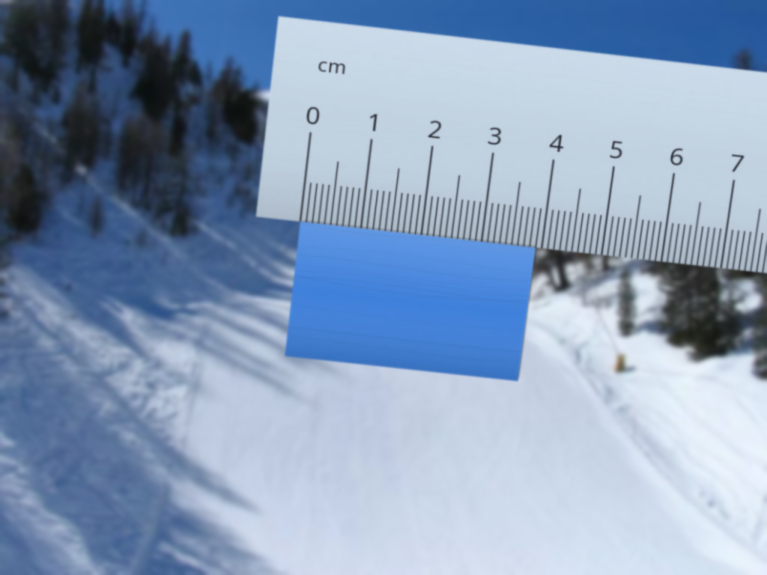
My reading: 3.9,cm
